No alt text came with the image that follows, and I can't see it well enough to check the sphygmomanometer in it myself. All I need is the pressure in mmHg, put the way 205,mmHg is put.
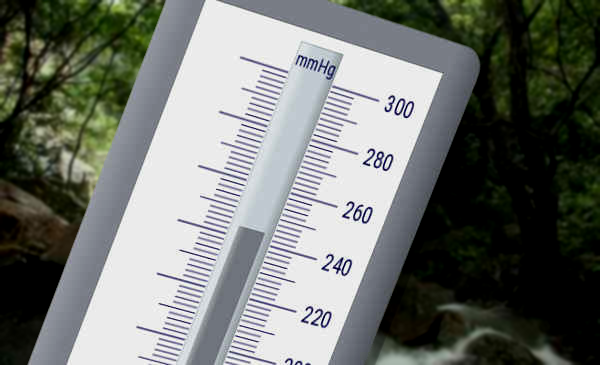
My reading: 244,mmHg
